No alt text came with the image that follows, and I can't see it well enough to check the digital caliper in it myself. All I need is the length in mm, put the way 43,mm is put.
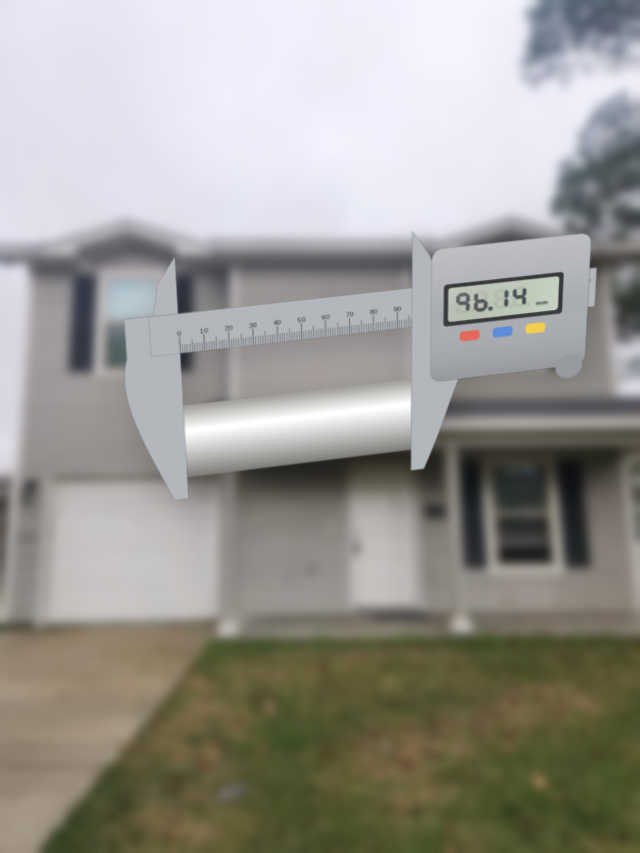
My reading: 96.14,mm
